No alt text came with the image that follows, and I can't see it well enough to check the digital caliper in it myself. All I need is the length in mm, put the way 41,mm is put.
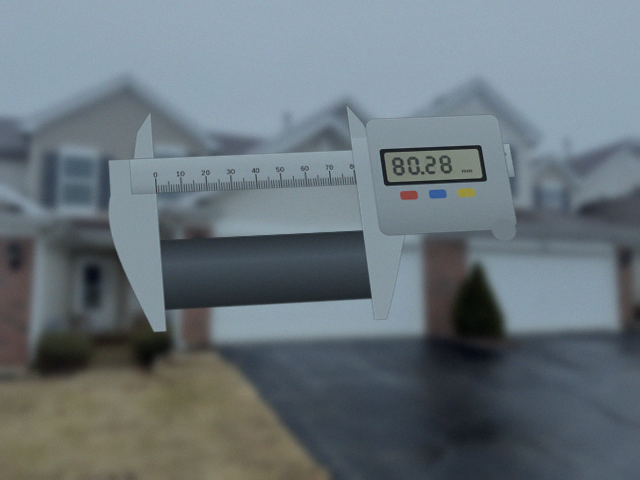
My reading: 80.28,mm
